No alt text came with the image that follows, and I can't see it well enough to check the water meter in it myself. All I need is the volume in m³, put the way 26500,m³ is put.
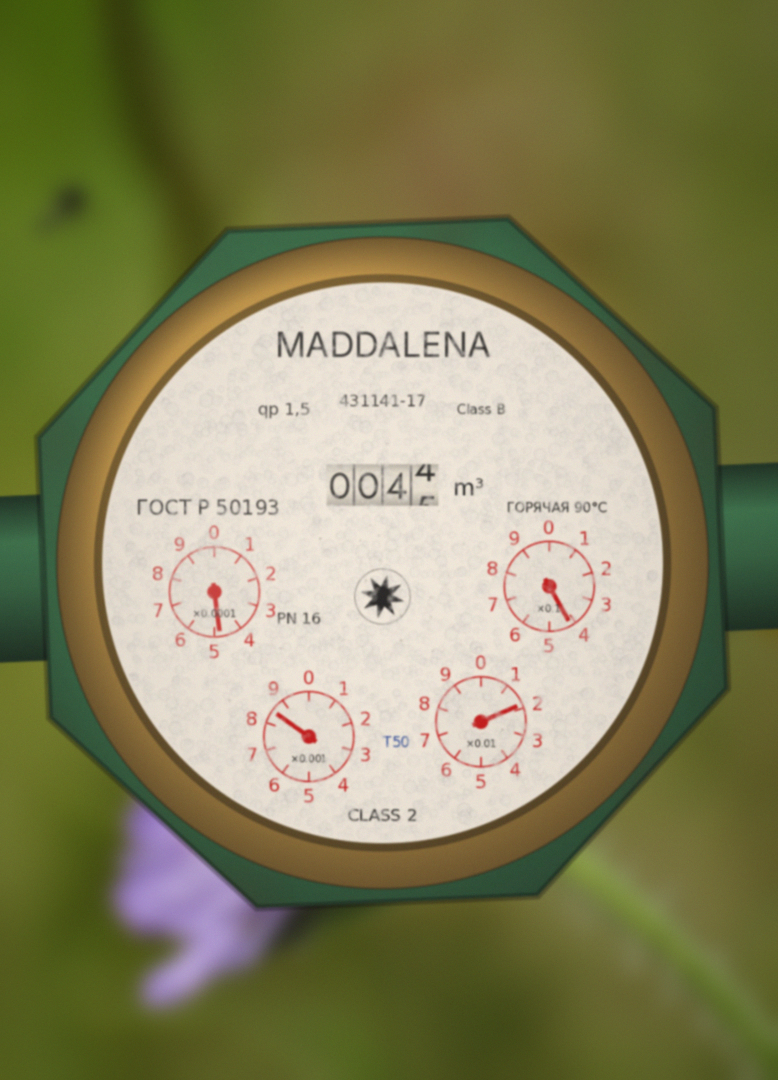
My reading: 44.4184,m³
